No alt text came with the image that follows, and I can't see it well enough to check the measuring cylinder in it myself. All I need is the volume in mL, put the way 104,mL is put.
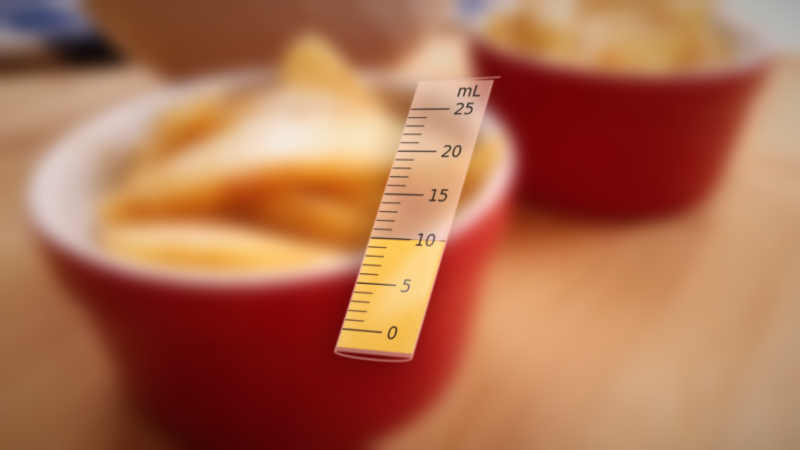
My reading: 10,mL
